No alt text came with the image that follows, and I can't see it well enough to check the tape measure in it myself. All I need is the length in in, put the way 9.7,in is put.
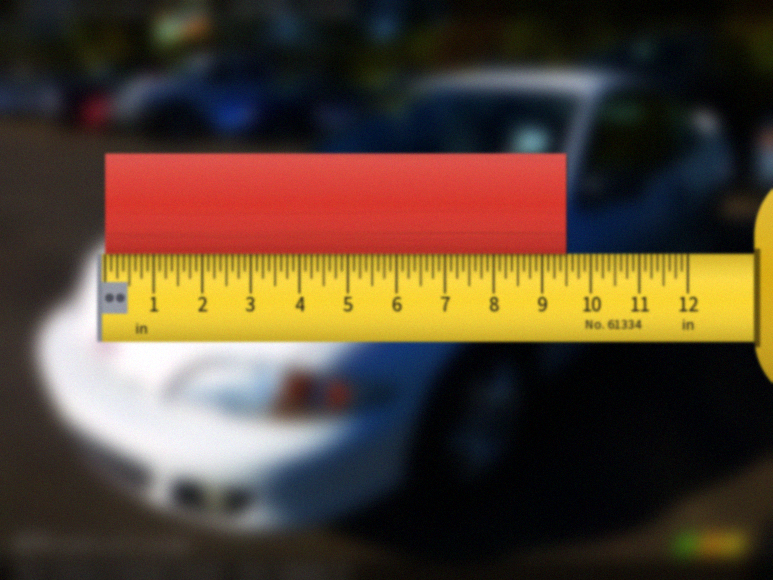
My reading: 9.5,in
